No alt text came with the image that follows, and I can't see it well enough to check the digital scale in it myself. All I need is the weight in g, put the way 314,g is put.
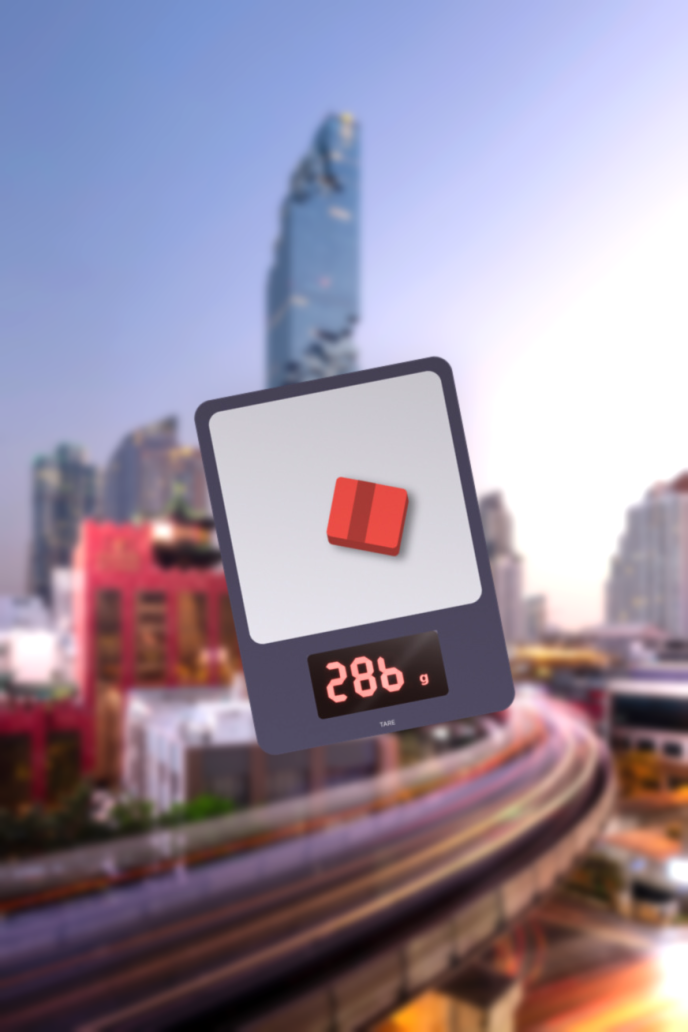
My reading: 286,g
